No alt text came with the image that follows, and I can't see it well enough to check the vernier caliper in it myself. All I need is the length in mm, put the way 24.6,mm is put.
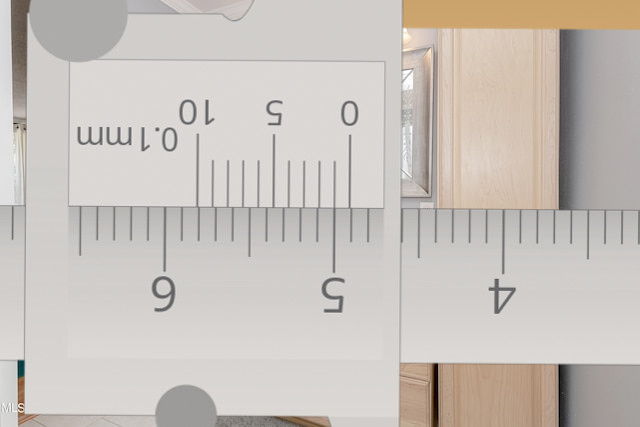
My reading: 49.1,mm
